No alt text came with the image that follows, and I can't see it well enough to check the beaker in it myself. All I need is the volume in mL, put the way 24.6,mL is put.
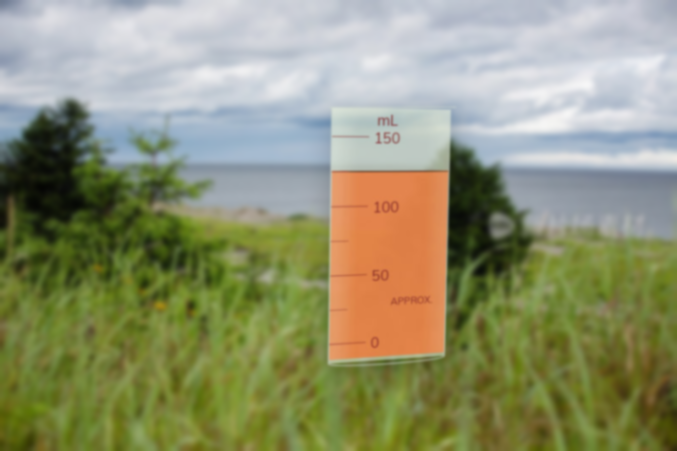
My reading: 125,mL
